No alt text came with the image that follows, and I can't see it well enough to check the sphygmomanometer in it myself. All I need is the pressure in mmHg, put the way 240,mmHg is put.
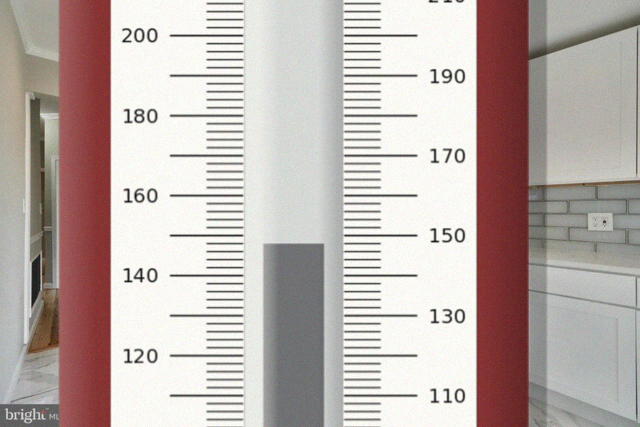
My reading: 148,mmHg
